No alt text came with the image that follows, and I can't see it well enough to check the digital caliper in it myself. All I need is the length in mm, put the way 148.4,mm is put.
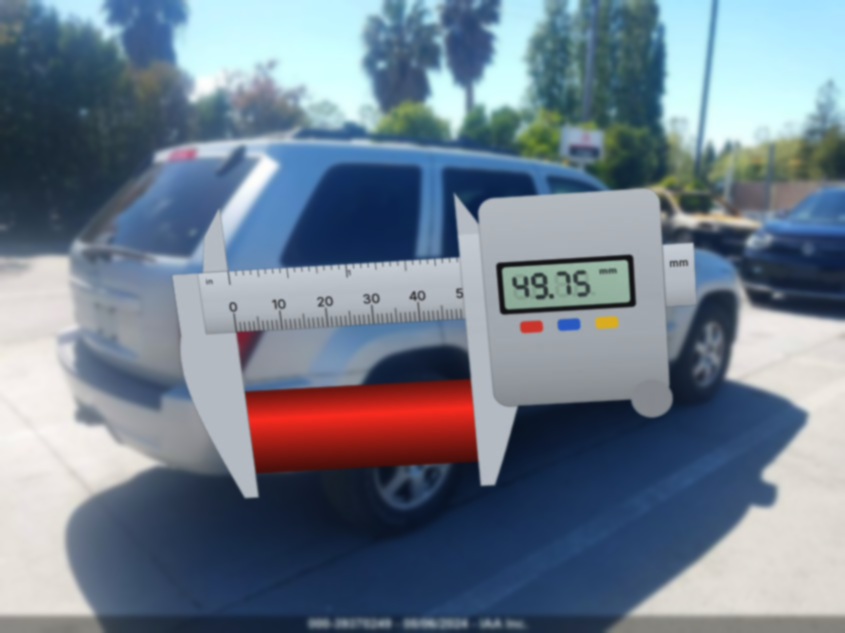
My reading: 49.75,mm
